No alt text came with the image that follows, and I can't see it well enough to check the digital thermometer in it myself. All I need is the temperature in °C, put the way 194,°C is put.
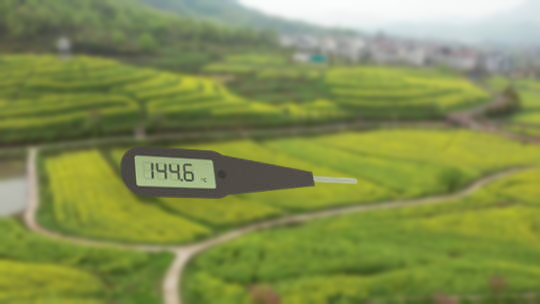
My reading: 144.6,°C
